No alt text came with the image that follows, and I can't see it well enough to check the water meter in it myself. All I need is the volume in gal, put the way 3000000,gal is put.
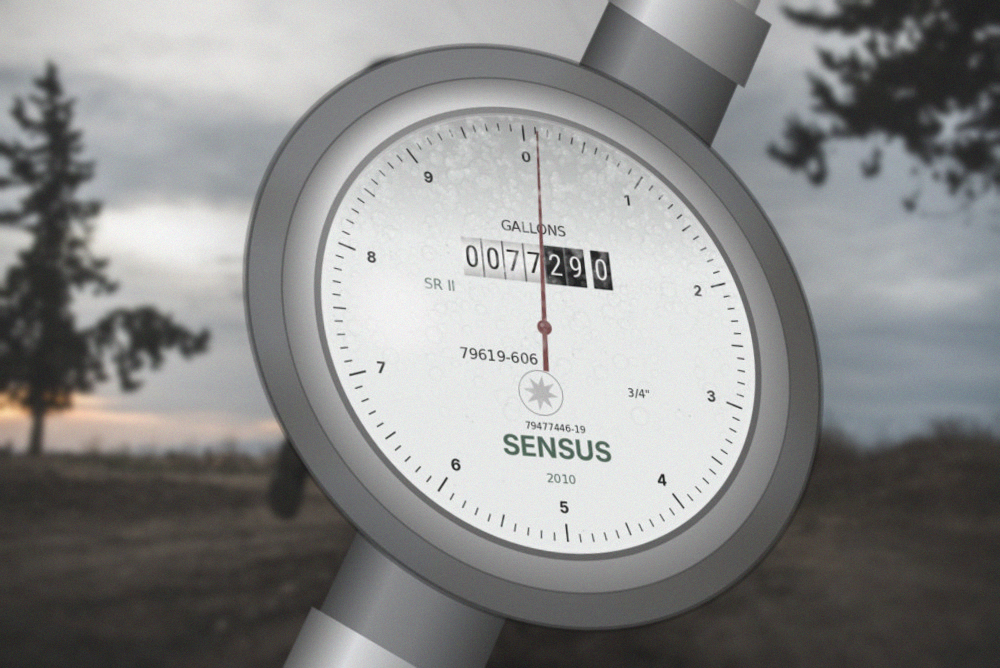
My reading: 77290.1,gal
